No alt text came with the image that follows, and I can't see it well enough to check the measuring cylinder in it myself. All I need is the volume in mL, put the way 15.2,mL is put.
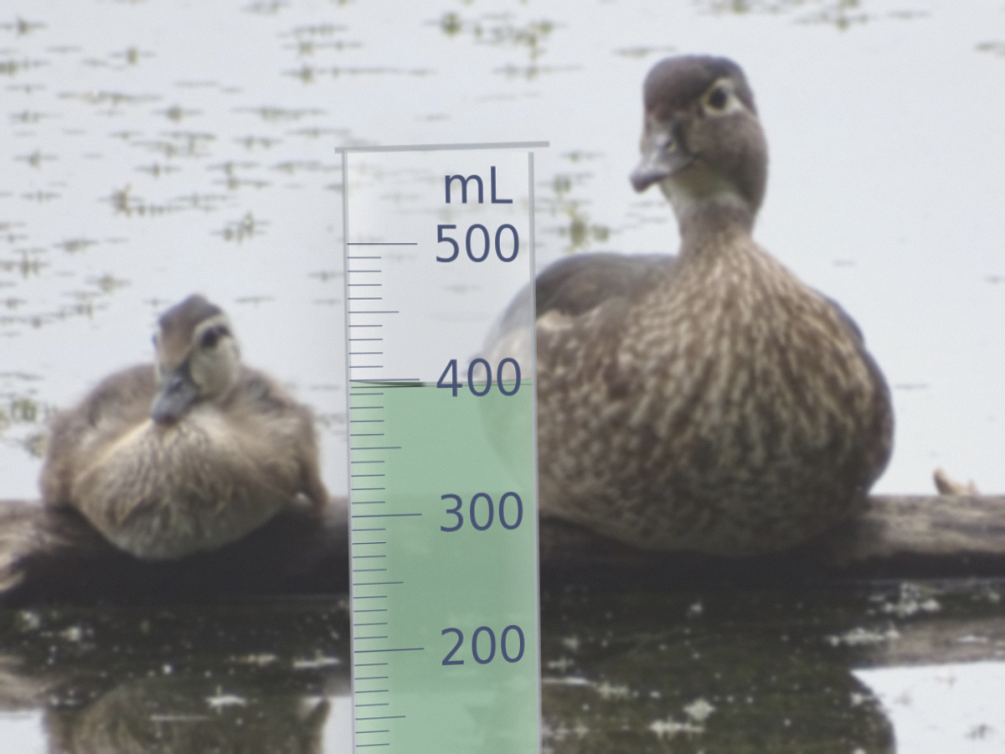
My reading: 395,mL
